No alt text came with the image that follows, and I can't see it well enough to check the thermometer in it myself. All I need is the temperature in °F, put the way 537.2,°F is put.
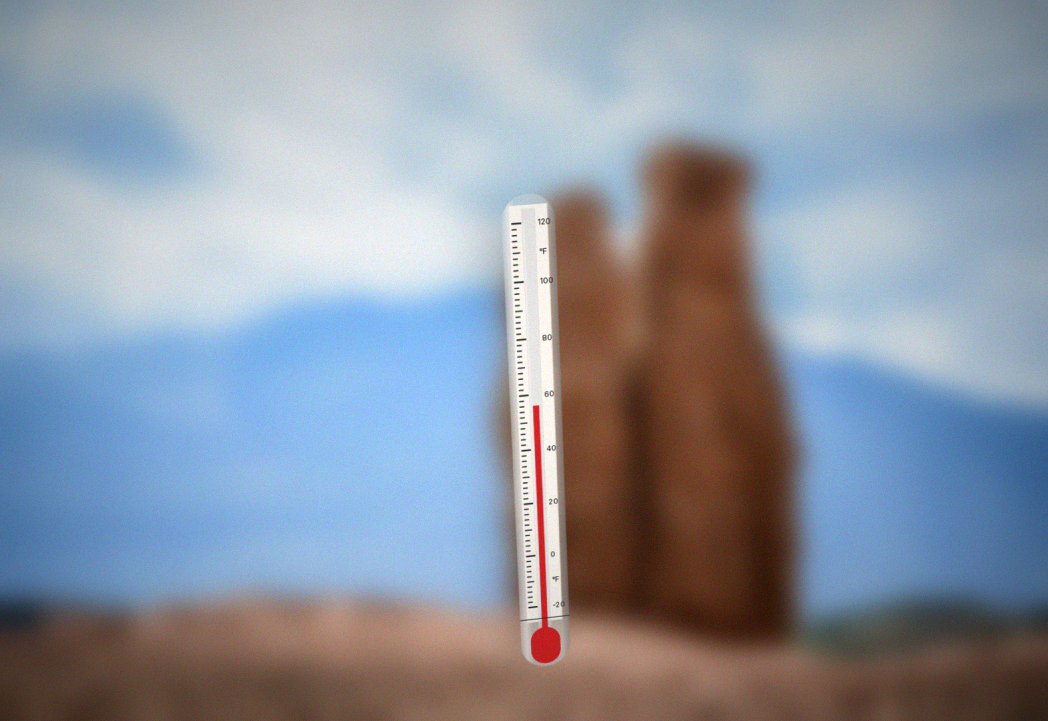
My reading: 56,°F
